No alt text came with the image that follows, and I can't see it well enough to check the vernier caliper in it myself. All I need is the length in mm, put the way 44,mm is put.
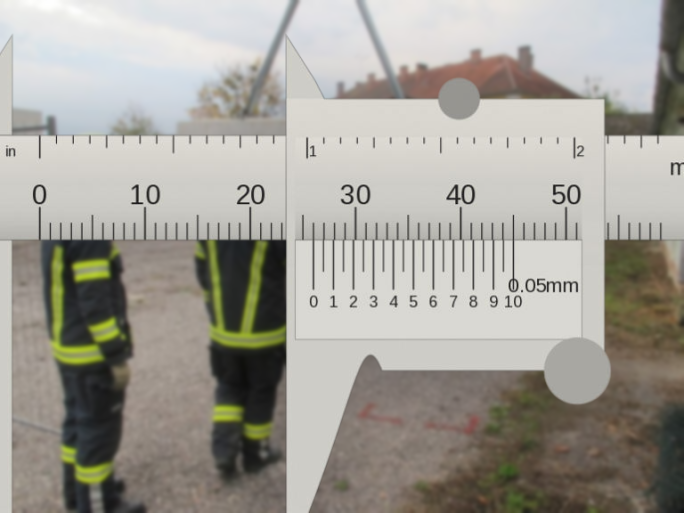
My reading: 26.0,mm
